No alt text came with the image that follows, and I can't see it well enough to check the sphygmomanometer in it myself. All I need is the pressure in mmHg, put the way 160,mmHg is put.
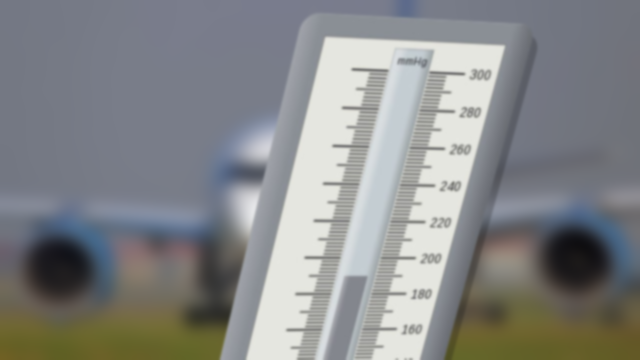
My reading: 190,mmHg
